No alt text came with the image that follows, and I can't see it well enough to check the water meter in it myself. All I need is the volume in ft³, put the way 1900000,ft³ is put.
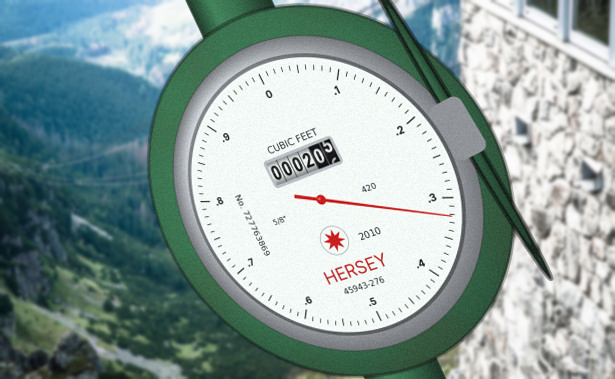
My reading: 205.32,ft³
